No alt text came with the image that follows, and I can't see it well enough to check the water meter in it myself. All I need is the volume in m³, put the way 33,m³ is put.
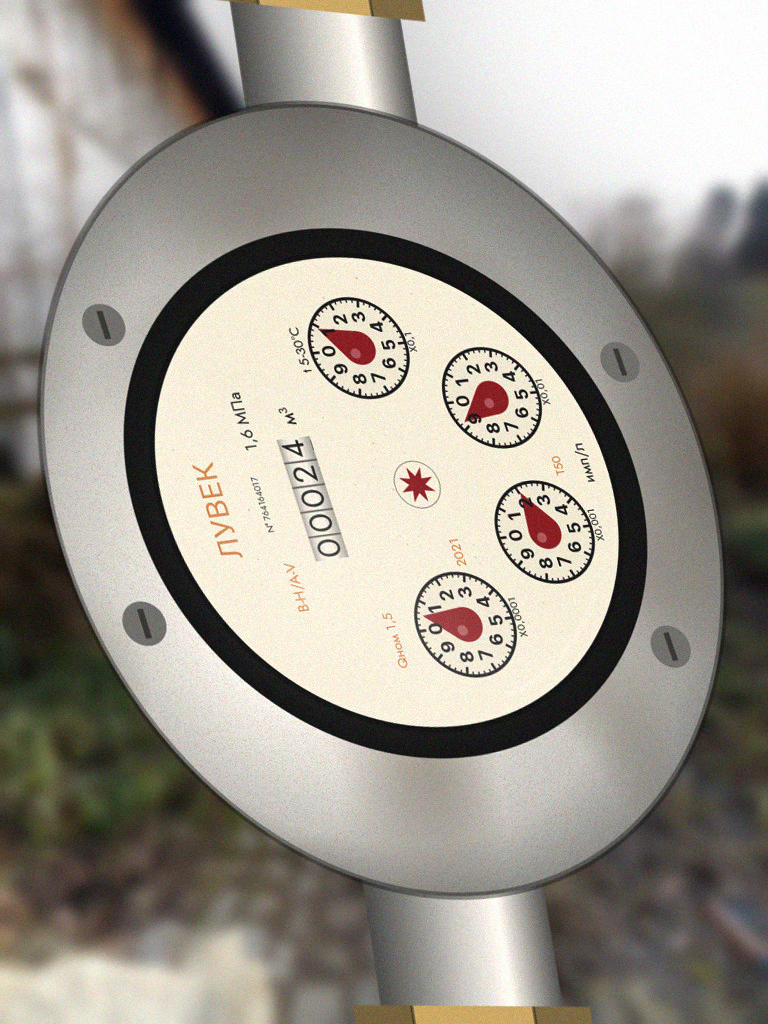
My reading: 24.0920,m³
